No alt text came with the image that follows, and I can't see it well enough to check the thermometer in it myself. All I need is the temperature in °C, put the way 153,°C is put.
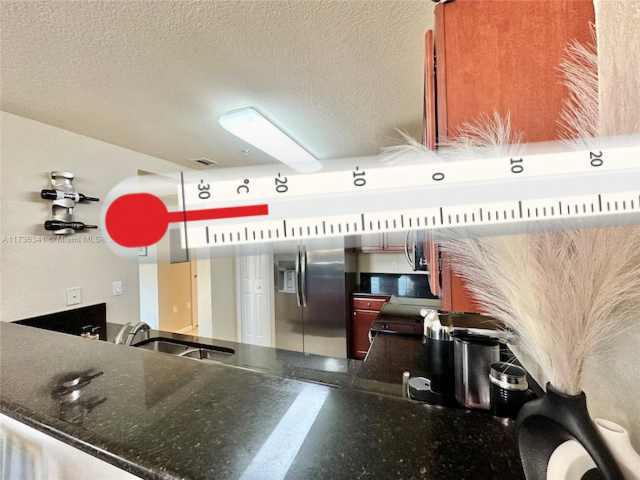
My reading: -22,°C
